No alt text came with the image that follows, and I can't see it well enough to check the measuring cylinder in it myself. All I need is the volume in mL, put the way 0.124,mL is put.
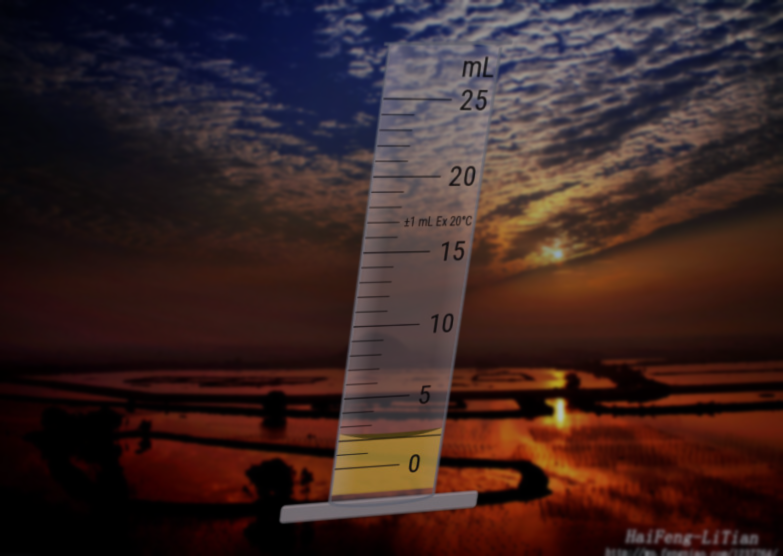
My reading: 2,mL
